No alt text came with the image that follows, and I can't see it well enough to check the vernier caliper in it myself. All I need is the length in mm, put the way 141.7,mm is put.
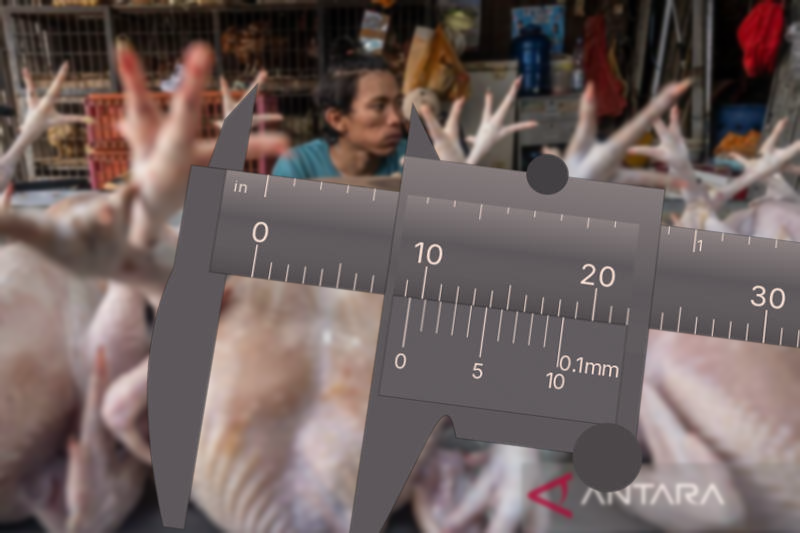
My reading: 9.3,mm
